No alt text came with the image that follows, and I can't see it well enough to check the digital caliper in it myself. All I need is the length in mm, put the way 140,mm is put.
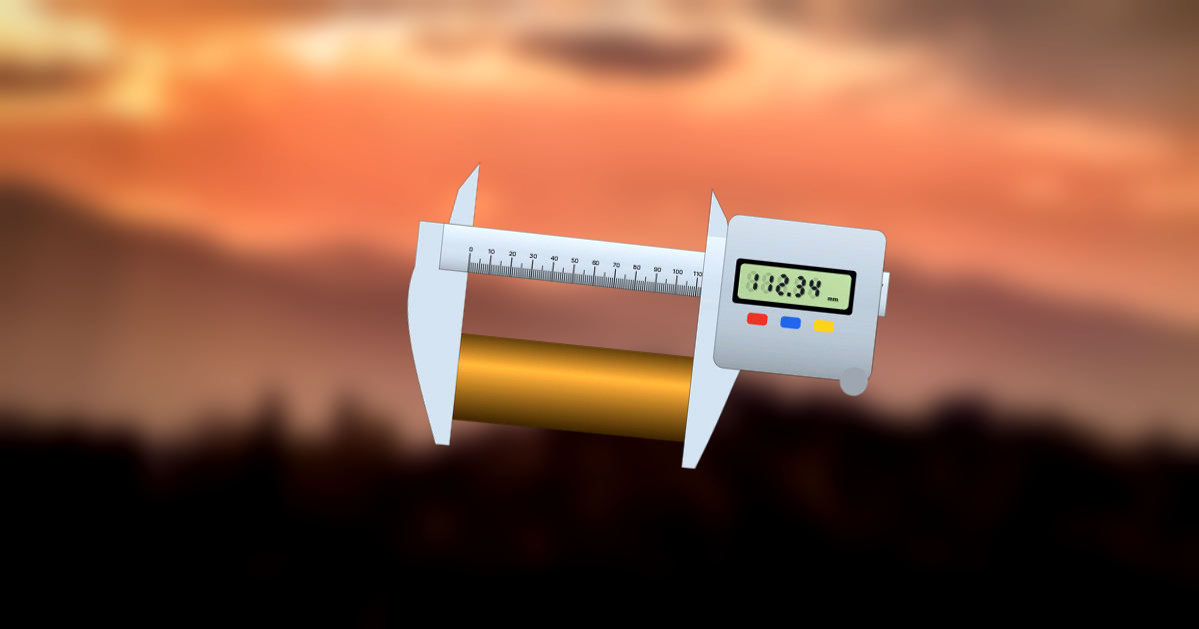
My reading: 112.34,mm
